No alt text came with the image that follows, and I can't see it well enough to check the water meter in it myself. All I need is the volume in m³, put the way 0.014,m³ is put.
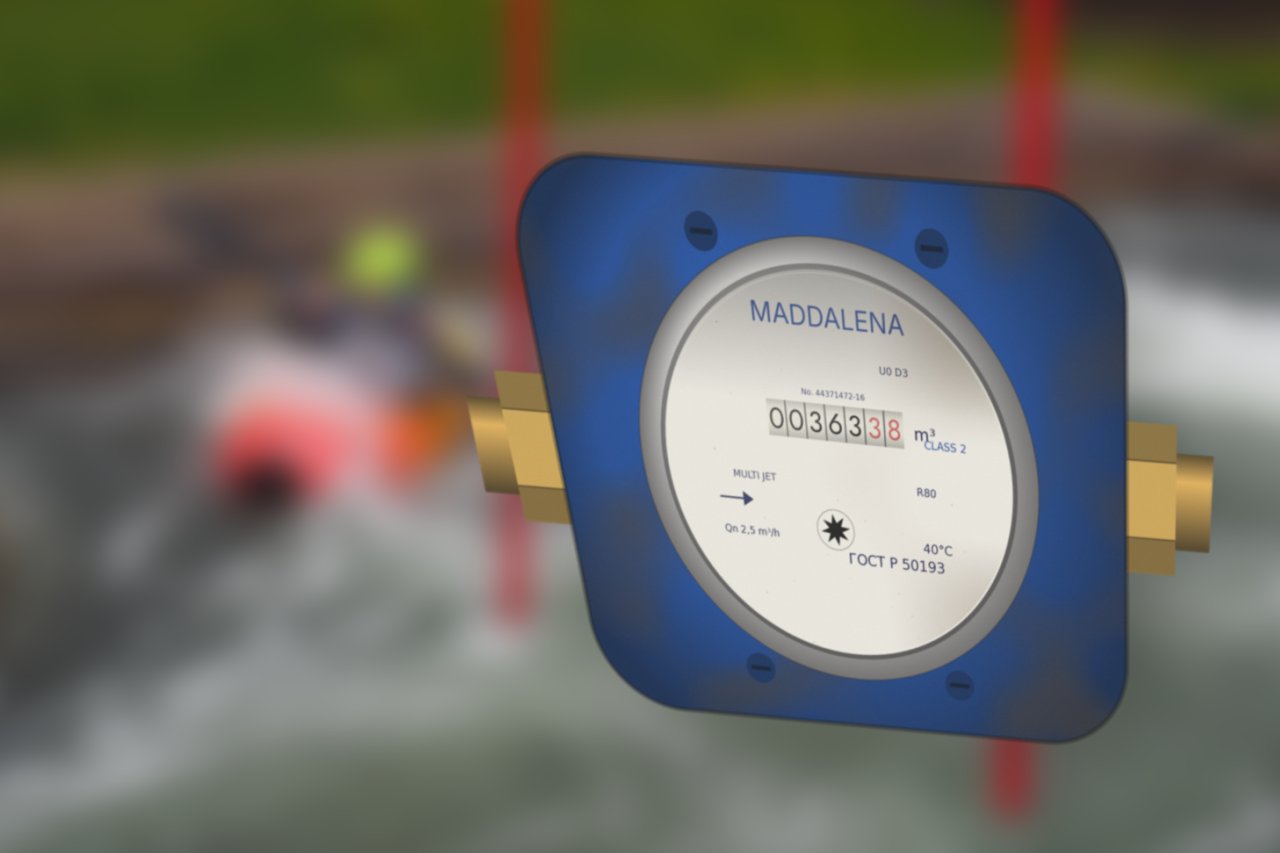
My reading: 363.38,m³
